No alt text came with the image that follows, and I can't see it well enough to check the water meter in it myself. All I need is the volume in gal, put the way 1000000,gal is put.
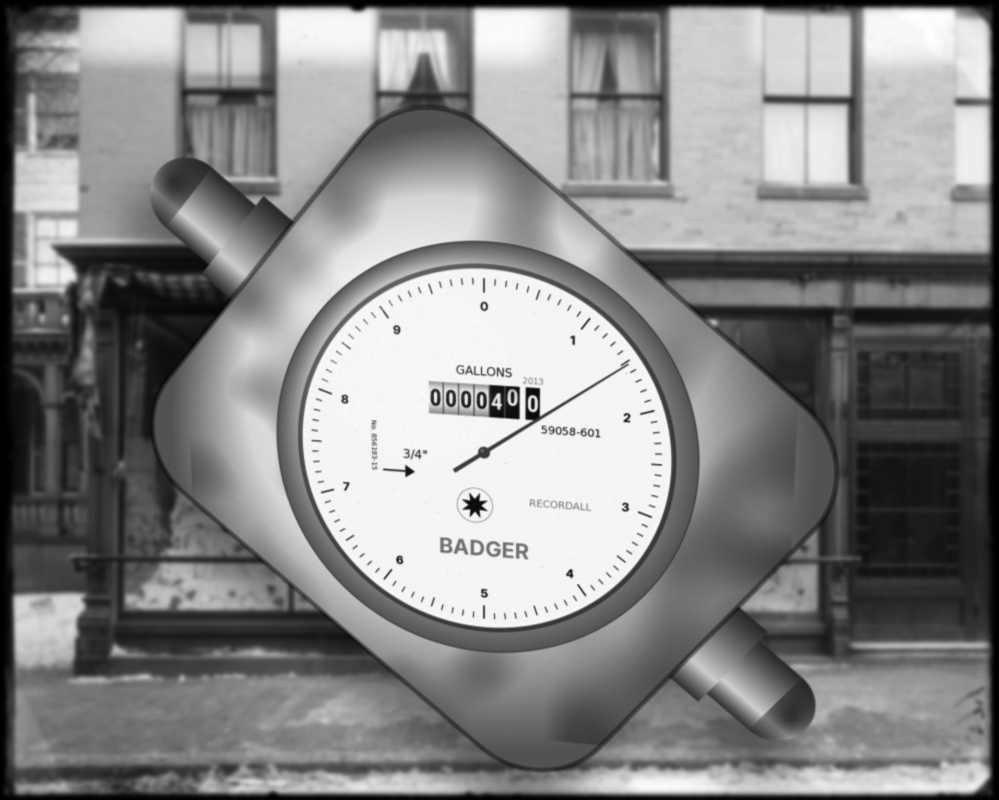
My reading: 401.5,gal
